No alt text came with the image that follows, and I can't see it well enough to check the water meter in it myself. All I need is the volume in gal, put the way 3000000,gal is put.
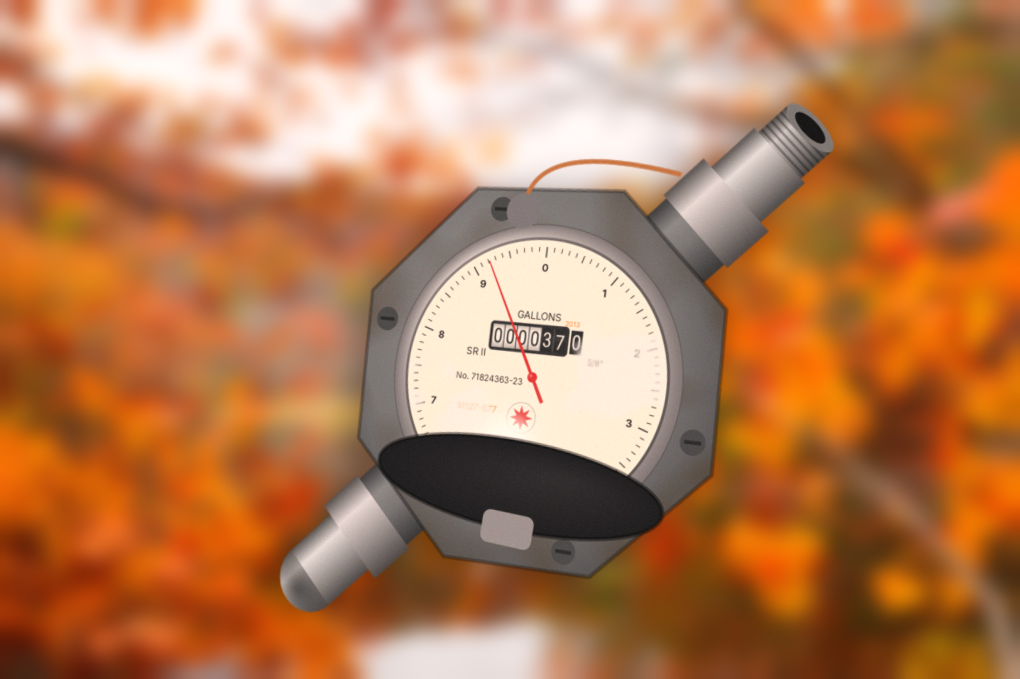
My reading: 369.2,gal
